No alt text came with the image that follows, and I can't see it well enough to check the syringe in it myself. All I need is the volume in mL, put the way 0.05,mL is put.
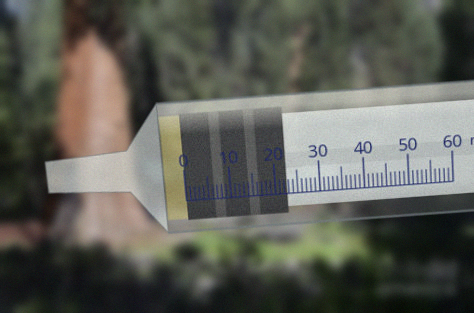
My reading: 0,mL
